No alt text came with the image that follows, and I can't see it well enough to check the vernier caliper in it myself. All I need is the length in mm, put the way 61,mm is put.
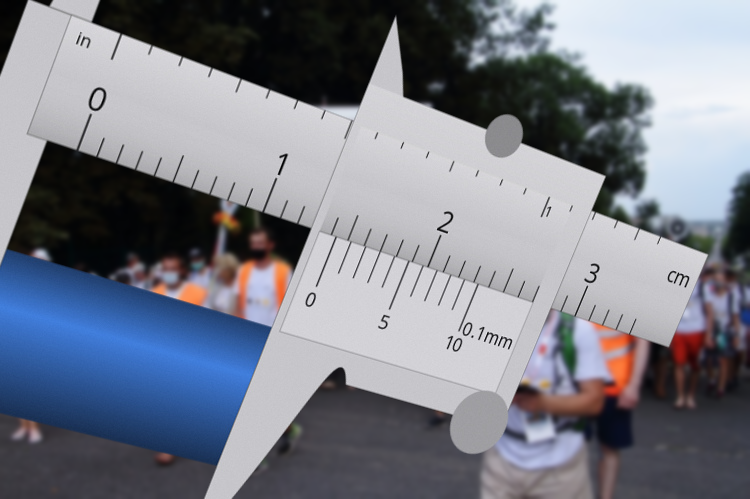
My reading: 14.3,mm
